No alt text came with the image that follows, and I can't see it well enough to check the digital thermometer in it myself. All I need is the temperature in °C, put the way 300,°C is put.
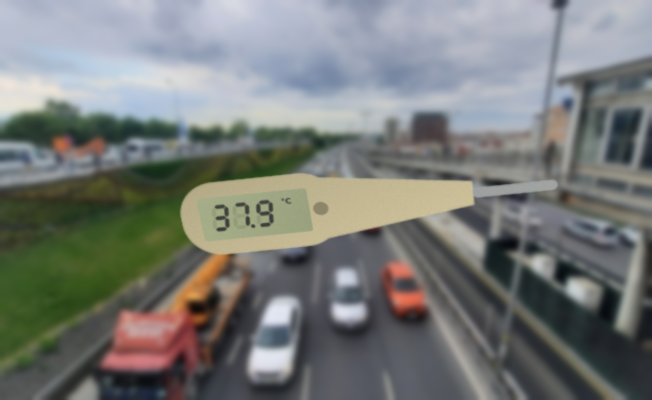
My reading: 37.9,°C
